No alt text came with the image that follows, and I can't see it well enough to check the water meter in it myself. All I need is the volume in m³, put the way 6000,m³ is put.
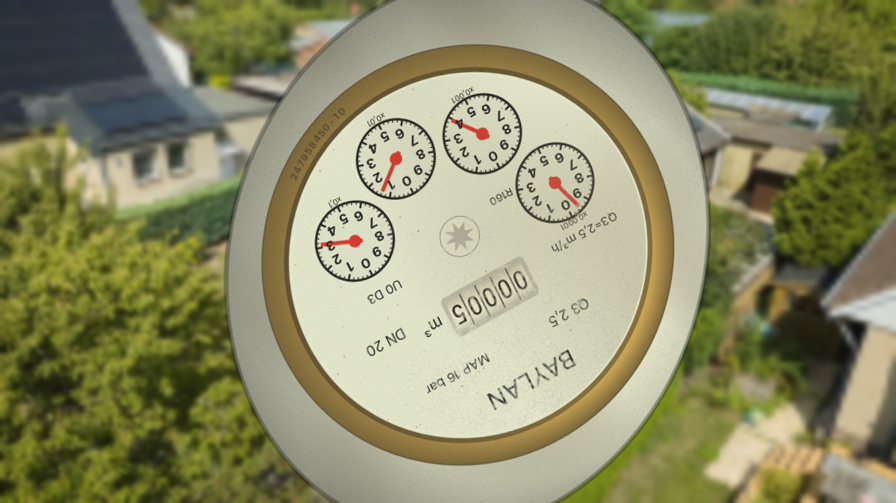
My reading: 5.3139,m³
